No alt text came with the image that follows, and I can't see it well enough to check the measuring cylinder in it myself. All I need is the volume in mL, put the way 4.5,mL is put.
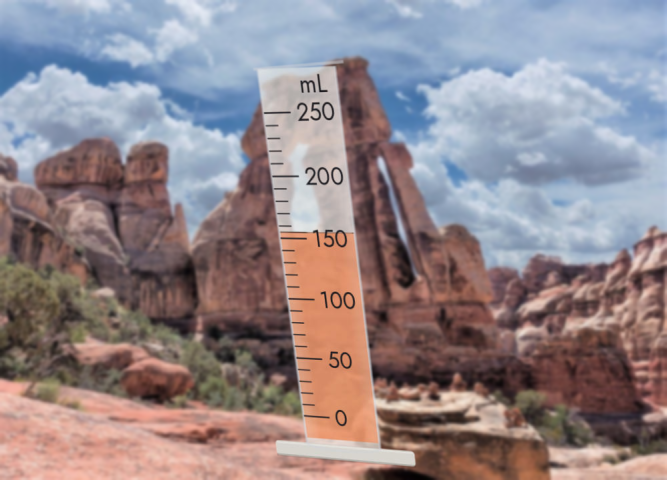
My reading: 155,mL
